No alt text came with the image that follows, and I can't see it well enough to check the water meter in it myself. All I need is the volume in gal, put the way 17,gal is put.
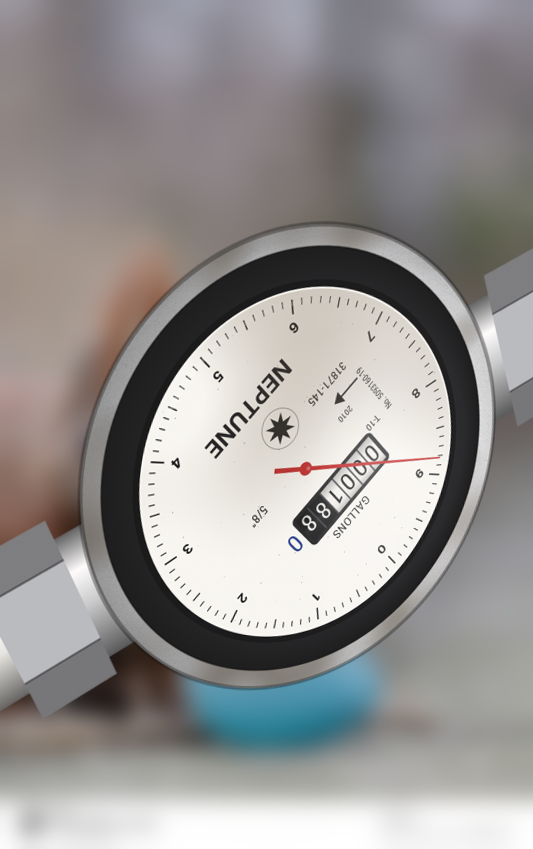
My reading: 1878.8,gal
